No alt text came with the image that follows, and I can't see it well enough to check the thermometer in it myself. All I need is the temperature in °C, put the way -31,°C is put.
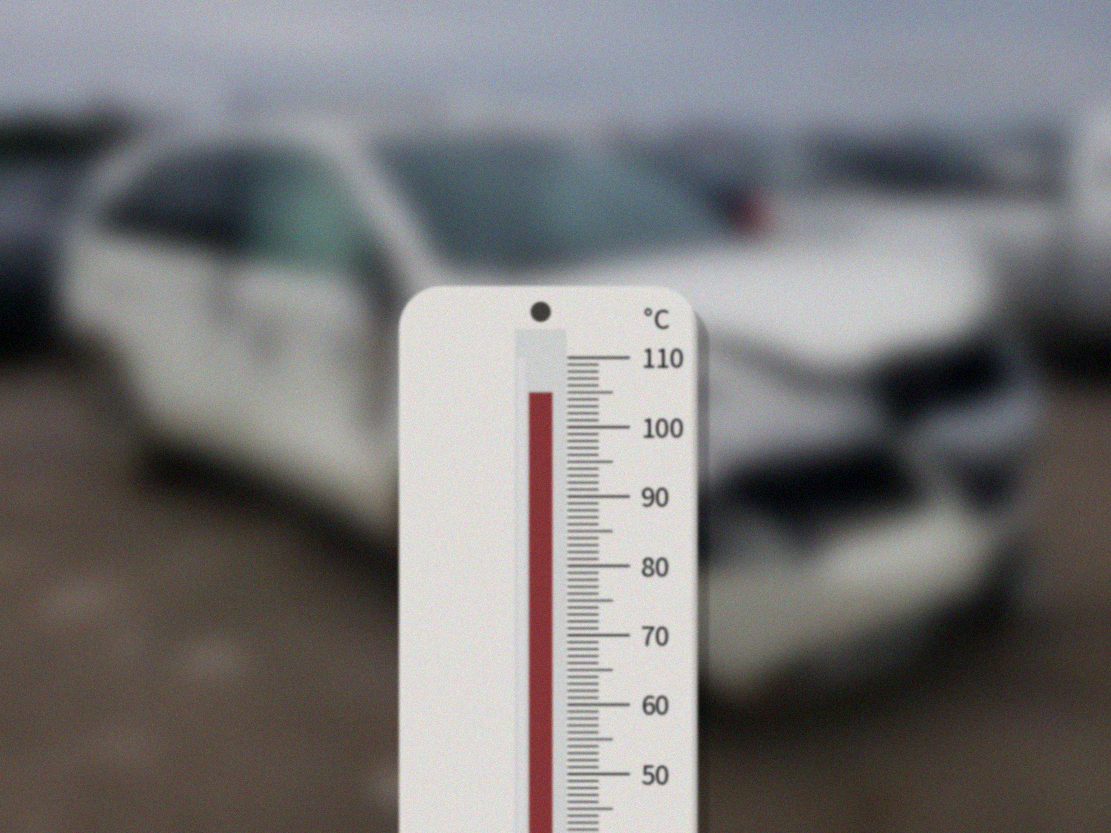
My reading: 105,°C
